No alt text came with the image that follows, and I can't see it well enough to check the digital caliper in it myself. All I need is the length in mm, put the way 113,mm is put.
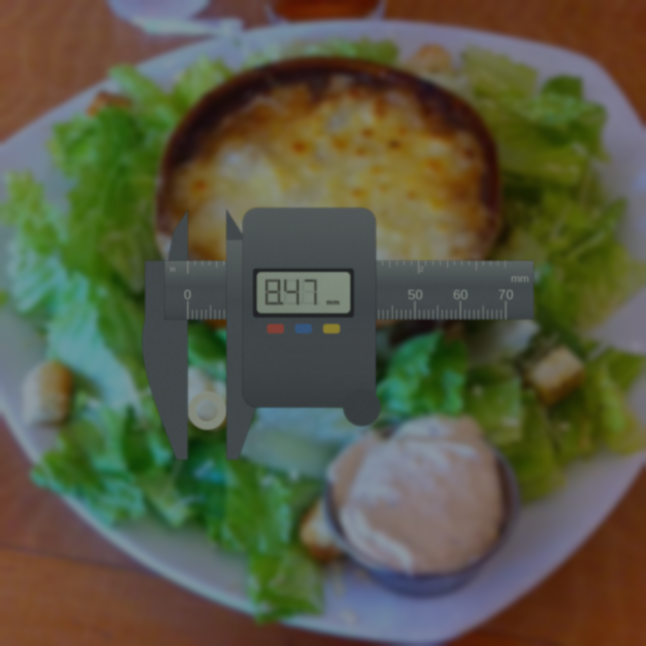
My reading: 8.47,mm
